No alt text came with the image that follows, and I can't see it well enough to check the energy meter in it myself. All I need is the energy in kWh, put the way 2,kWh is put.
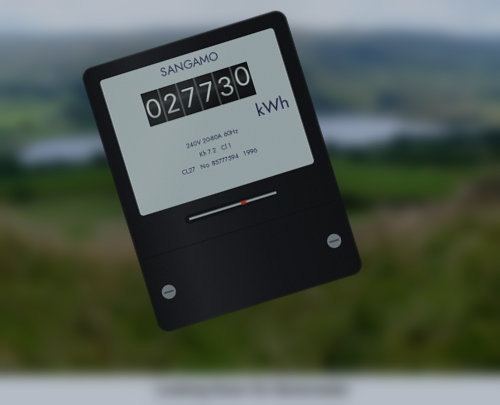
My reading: 27730,kWh
